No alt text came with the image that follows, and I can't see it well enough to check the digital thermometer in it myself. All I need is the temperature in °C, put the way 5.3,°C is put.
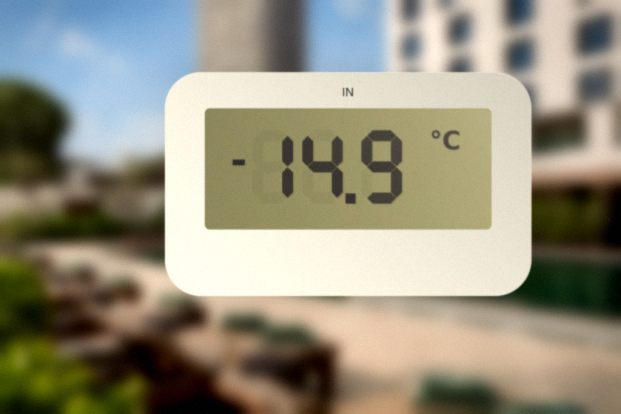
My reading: -14.9,°C
